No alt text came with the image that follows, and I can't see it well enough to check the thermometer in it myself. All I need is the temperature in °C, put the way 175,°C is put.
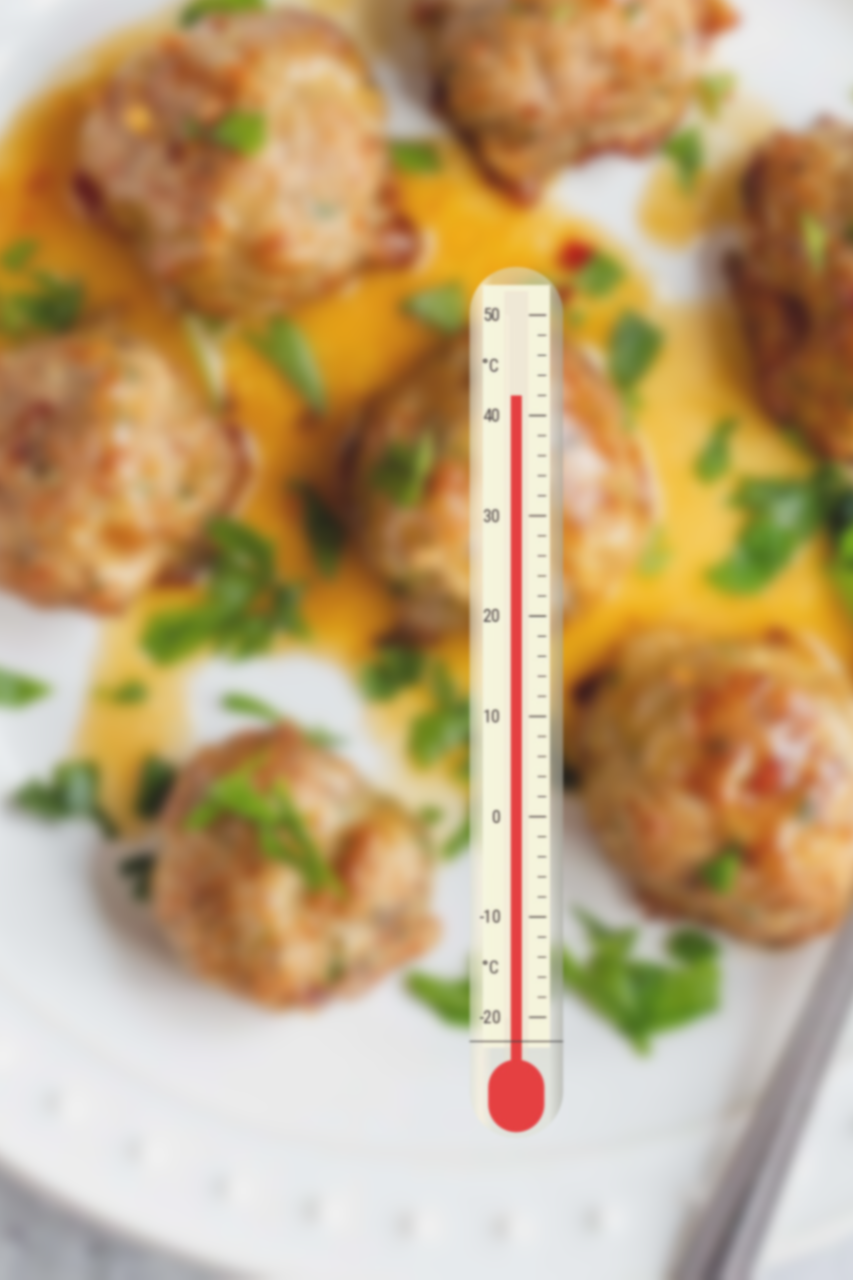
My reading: 42,°C
